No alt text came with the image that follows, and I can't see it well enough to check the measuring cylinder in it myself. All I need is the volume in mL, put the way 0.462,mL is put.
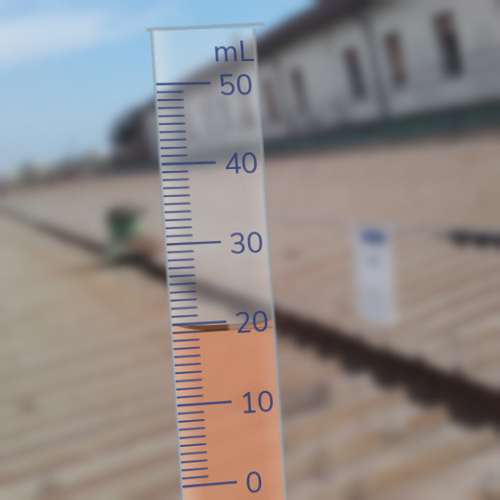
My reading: 19,mL
